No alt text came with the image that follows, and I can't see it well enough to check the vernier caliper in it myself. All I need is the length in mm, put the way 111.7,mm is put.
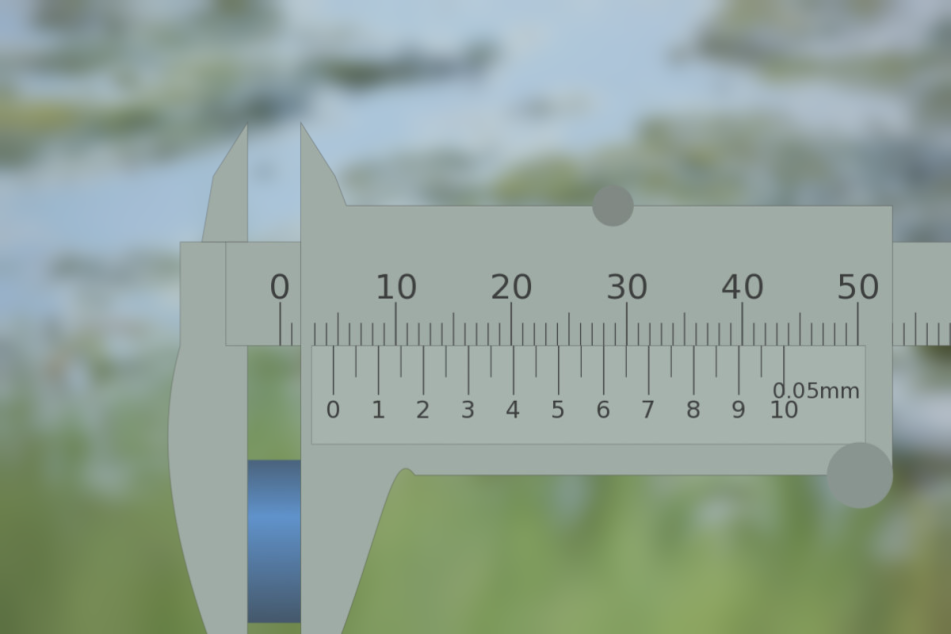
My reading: 4.6,mm
